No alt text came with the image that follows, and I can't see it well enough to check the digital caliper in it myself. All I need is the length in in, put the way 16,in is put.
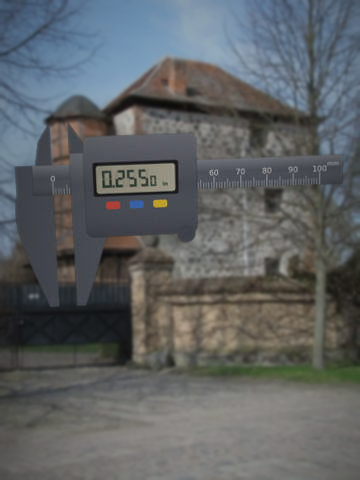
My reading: 0.2550,in
